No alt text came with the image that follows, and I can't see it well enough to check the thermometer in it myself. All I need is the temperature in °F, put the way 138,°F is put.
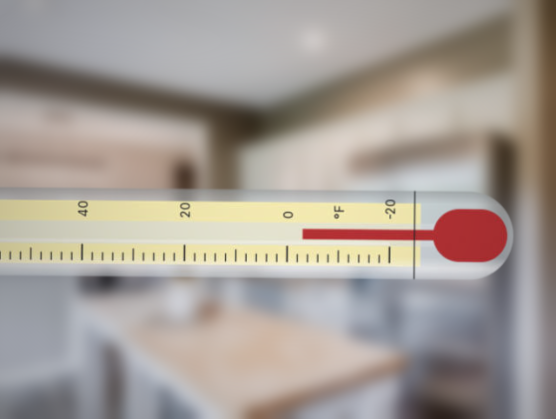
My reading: -3,°F
